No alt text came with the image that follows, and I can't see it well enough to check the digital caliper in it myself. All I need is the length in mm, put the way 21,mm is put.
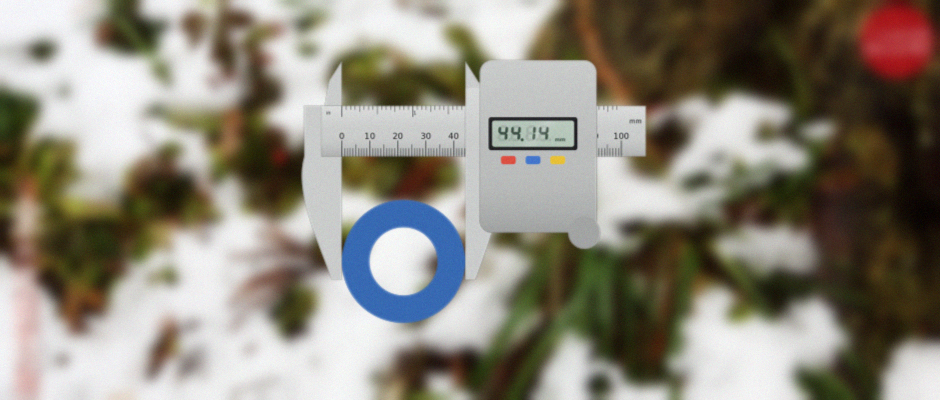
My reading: 44.14,mm
